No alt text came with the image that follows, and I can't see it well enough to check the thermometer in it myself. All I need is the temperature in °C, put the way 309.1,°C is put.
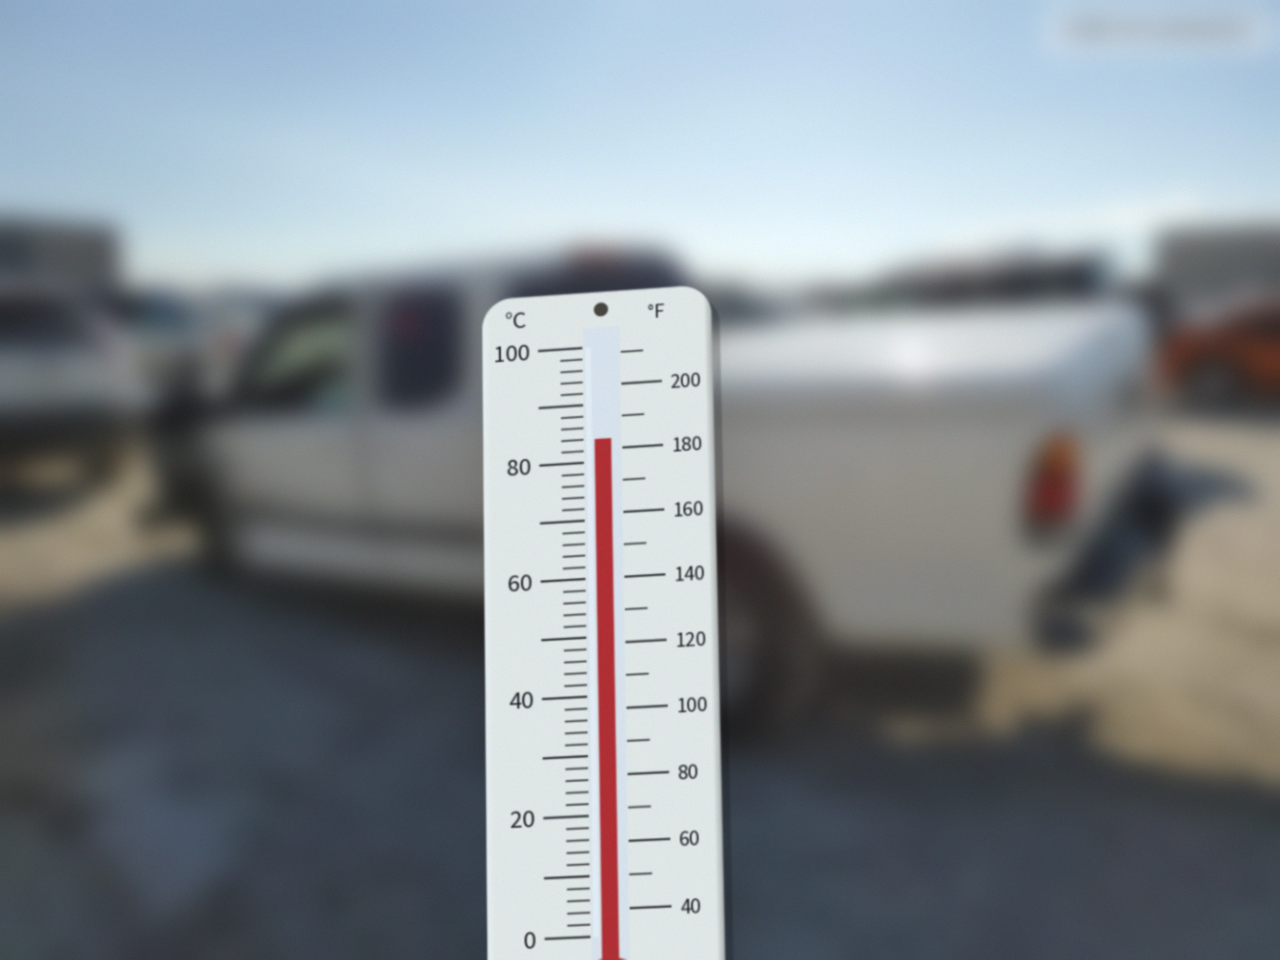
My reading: 84,°C
